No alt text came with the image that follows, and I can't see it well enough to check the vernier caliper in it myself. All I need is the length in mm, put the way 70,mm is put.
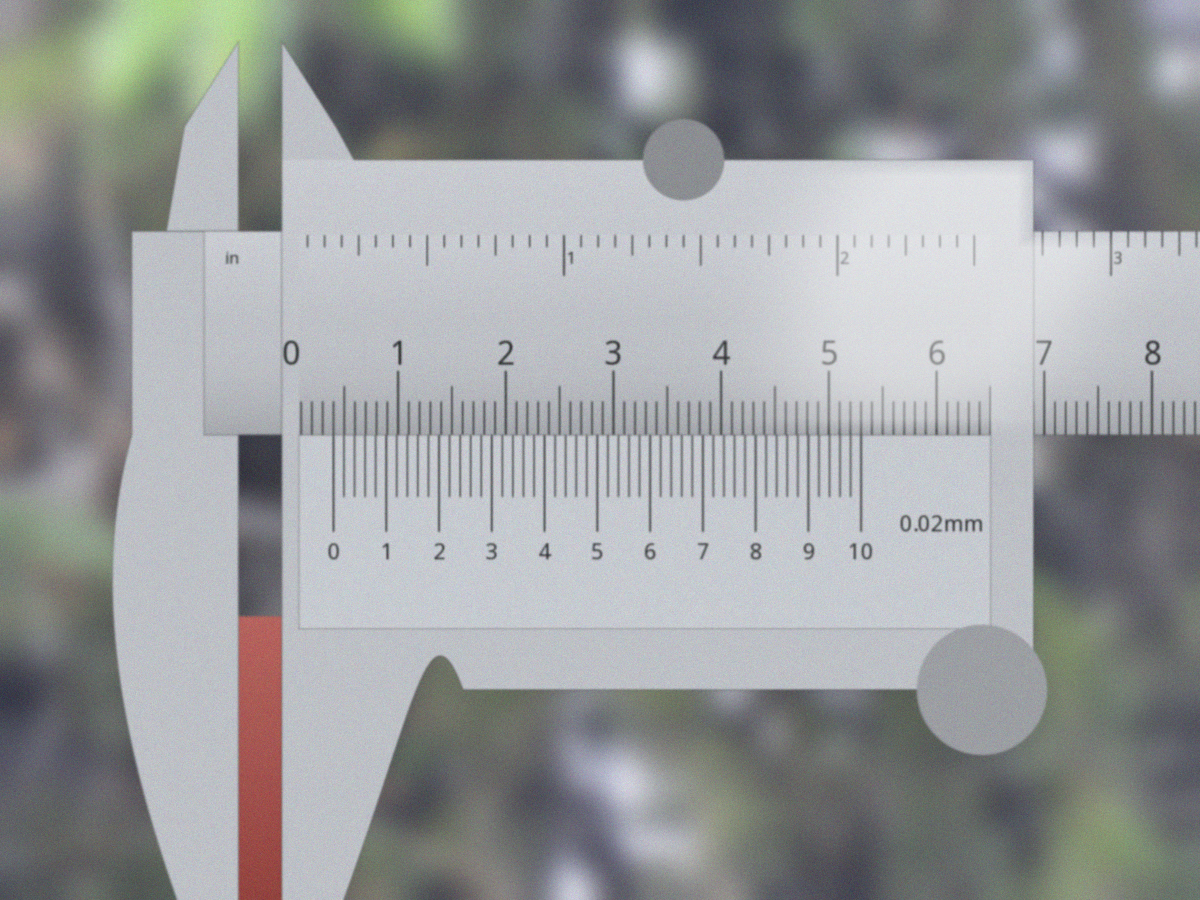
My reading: 4.0,mm
